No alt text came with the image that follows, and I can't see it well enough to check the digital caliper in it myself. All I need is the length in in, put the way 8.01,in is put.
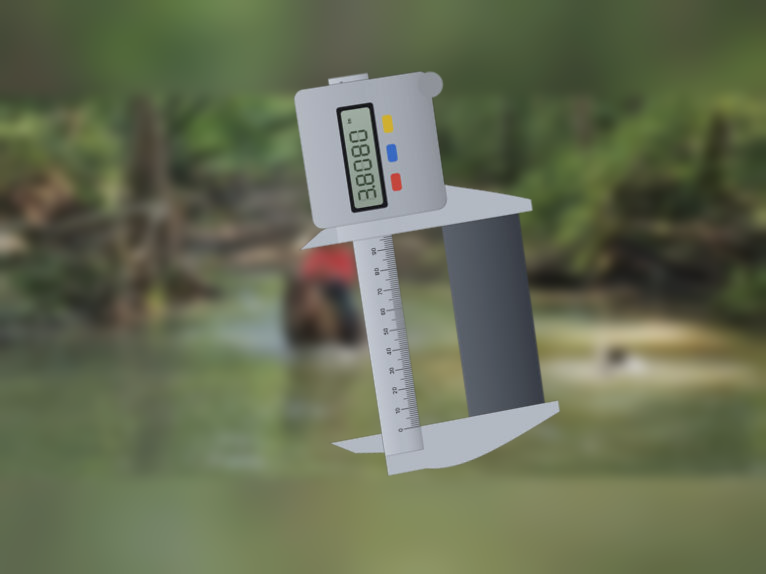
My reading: 3.8080,in
